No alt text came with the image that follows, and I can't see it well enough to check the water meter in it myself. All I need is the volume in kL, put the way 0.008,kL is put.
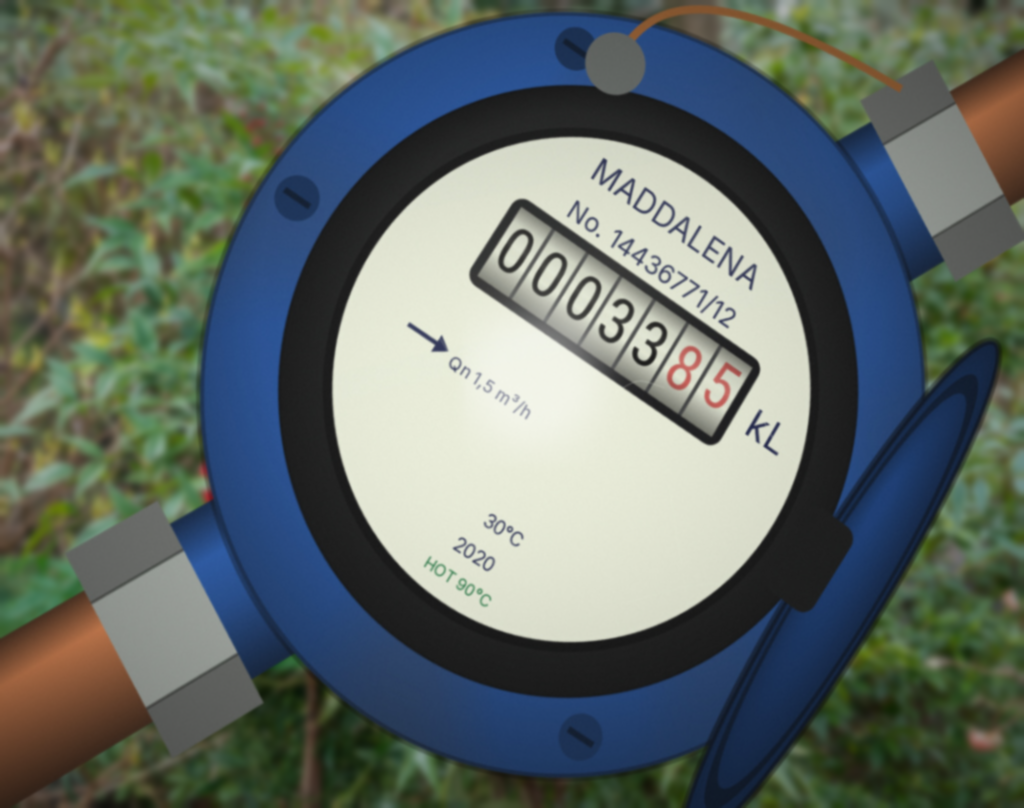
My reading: 33.85,kL
